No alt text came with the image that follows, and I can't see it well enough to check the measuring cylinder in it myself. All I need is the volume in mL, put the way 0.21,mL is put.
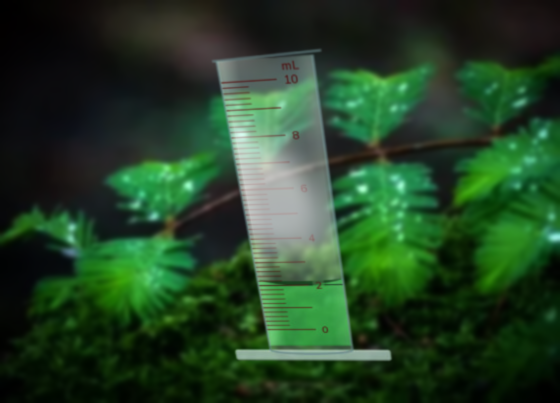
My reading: 2,mL
